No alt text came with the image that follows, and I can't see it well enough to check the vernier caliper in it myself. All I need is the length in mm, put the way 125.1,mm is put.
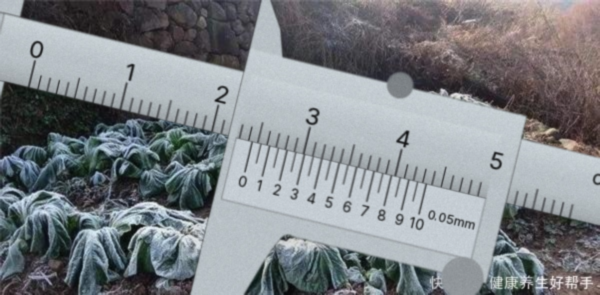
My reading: 24.4,mm
